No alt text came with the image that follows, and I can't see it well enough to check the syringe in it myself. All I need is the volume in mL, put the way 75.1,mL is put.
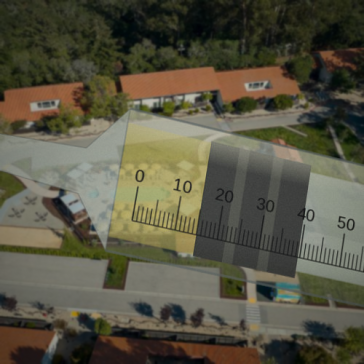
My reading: 15,mL
